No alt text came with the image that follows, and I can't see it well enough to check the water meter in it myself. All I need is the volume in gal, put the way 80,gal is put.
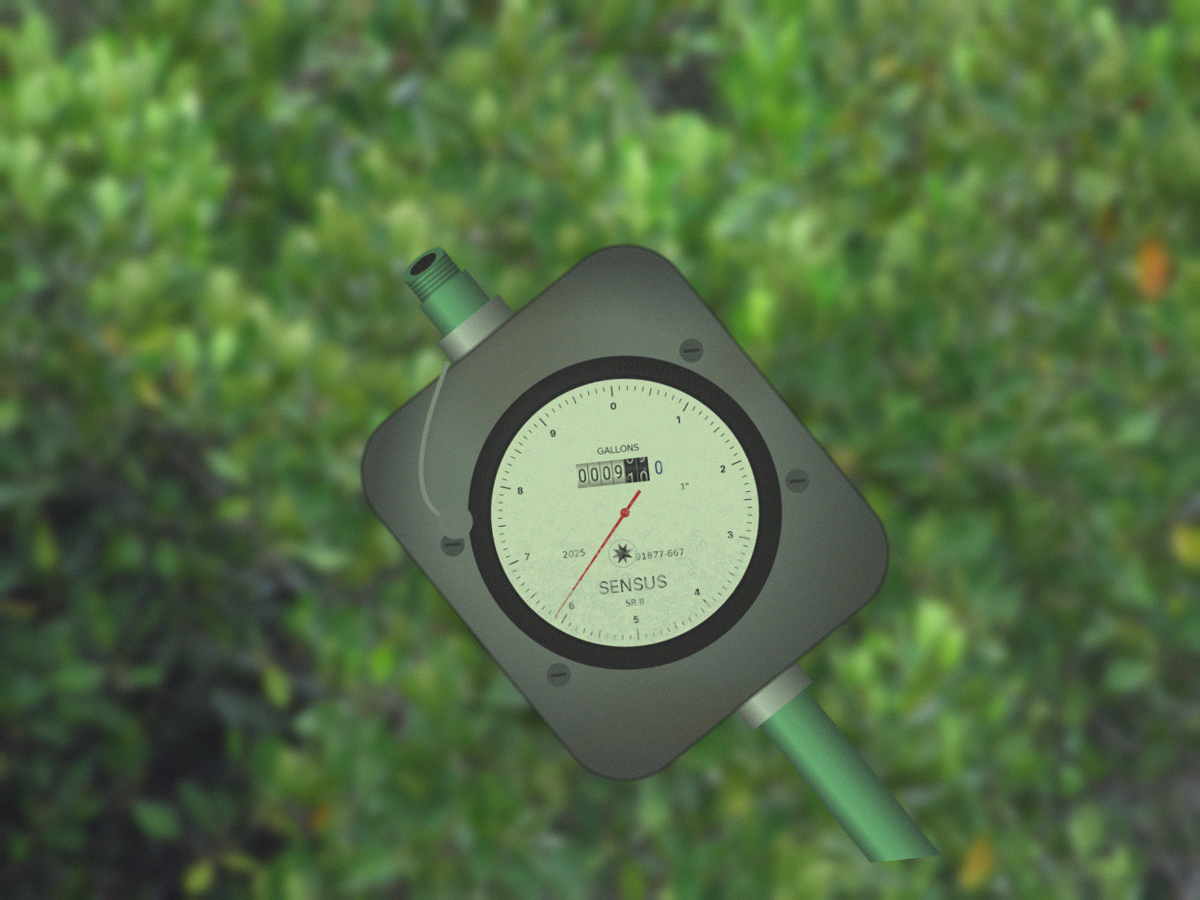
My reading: 9096.1,gal
